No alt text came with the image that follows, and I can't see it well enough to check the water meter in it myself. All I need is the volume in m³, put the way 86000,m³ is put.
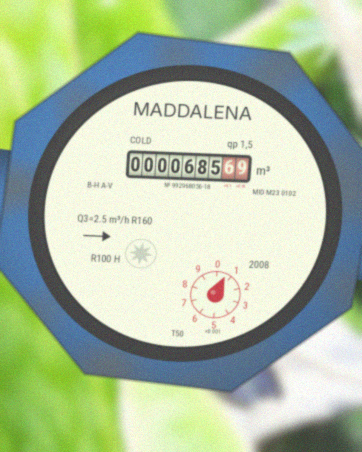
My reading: 685.690,m³
